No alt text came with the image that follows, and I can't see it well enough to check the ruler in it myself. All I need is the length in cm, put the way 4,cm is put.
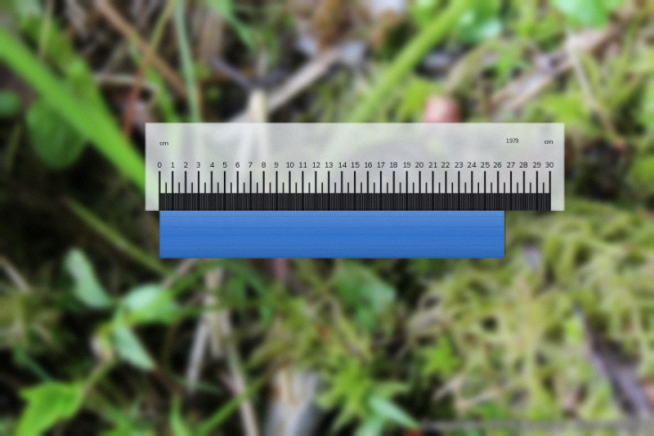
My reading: 26.5,cm
